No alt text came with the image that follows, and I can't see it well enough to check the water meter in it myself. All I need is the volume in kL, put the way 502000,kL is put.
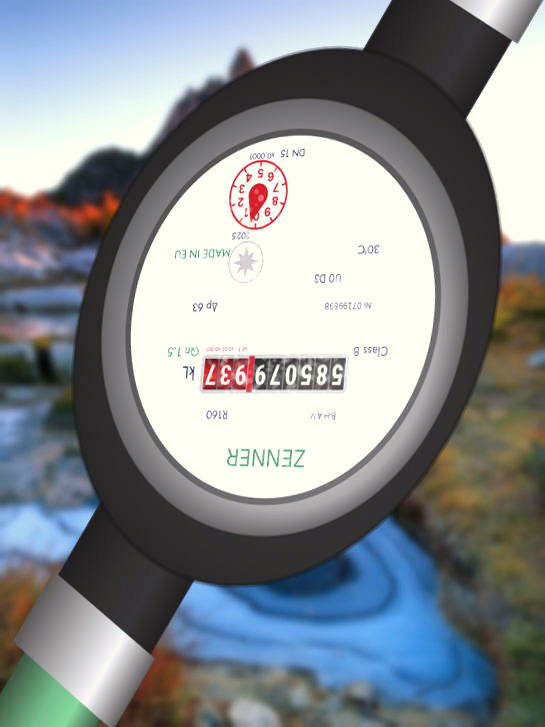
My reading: 585079.9370,kL
